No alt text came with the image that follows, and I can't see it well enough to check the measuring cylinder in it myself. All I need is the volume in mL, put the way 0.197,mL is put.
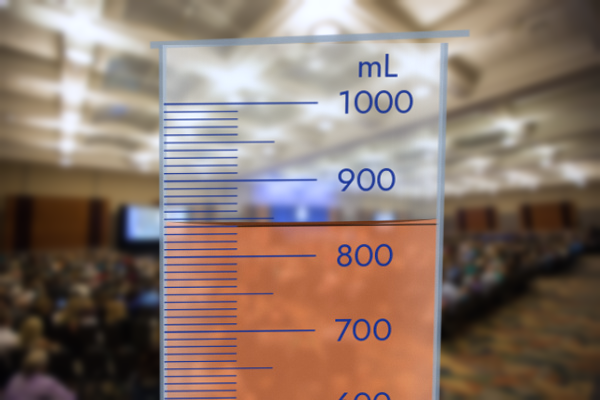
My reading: 840,mL
